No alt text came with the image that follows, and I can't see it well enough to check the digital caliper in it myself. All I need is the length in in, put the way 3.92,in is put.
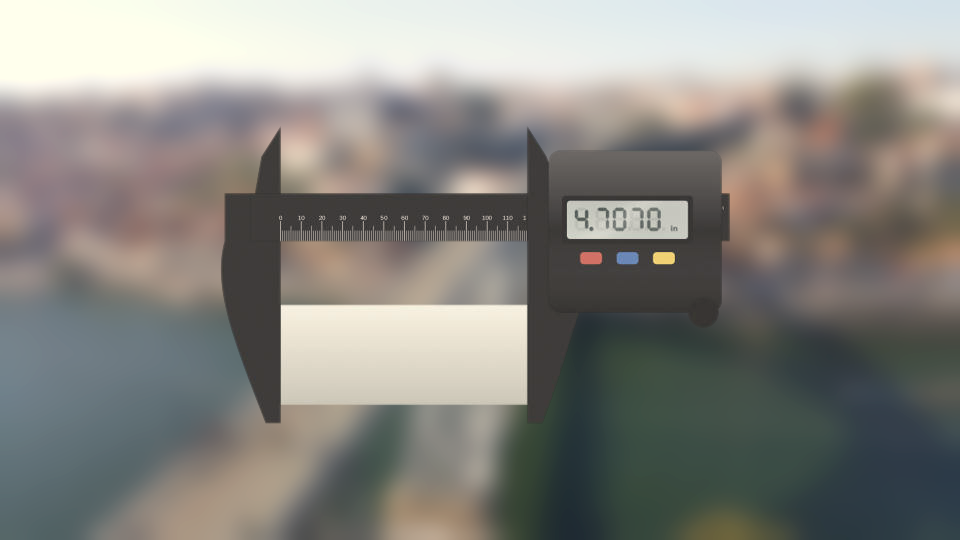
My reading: 4.7070,in
